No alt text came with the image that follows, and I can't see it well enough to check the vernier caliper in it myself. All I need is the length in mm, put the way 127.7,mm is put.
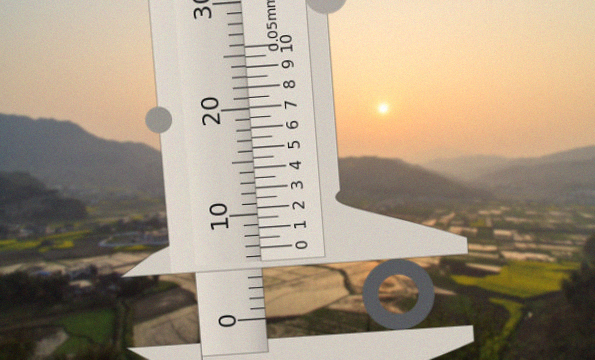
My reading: 6.8,mm
